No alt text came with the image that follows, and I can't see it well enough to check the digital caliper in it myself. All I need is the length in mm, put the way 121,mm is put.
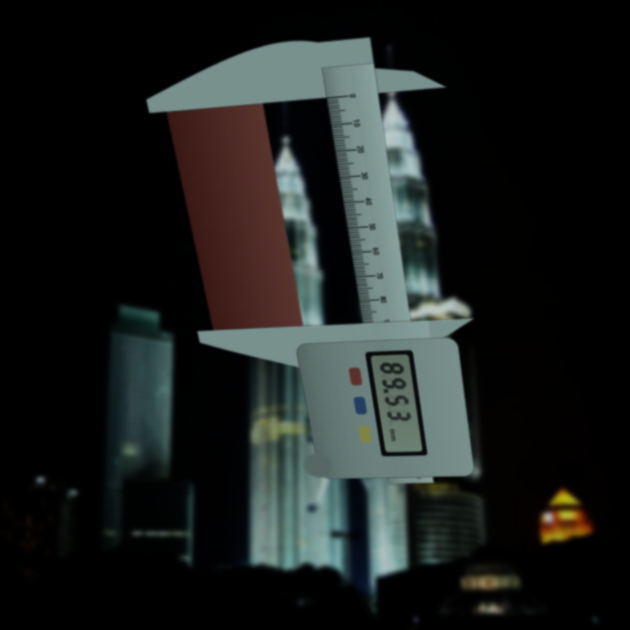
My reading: 89.53,mm
